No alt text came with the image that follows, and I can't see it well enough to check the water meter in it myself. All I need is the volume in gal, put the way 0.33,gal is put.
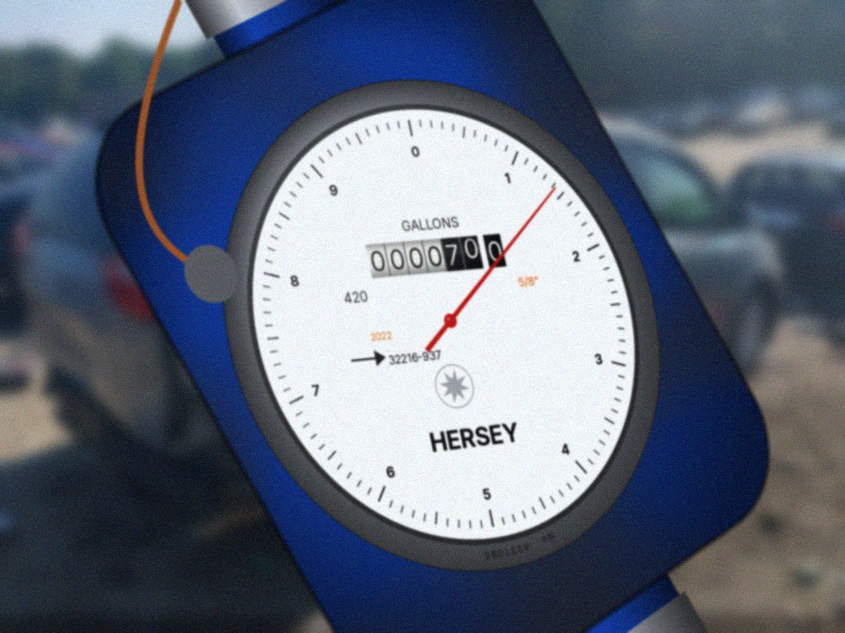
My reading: 701.4,gal
